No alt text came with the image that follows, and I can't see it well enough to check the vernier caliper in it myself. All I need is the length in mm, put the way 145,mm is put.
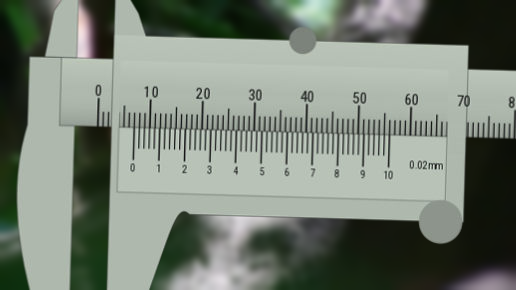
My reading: 7.0,mm
